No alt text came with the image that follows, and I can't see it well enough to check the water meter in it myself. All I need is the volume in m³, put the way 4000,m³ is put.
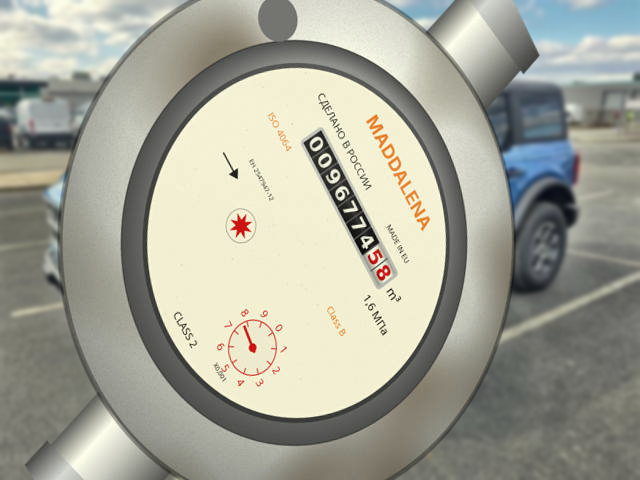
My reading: 96774.587,m³
